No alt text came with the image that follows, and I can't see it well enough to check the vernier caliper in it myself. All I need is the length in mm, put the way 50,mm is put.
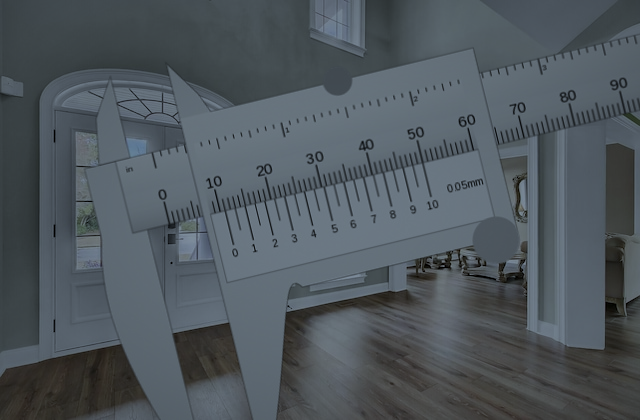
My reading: 11.0,mm
